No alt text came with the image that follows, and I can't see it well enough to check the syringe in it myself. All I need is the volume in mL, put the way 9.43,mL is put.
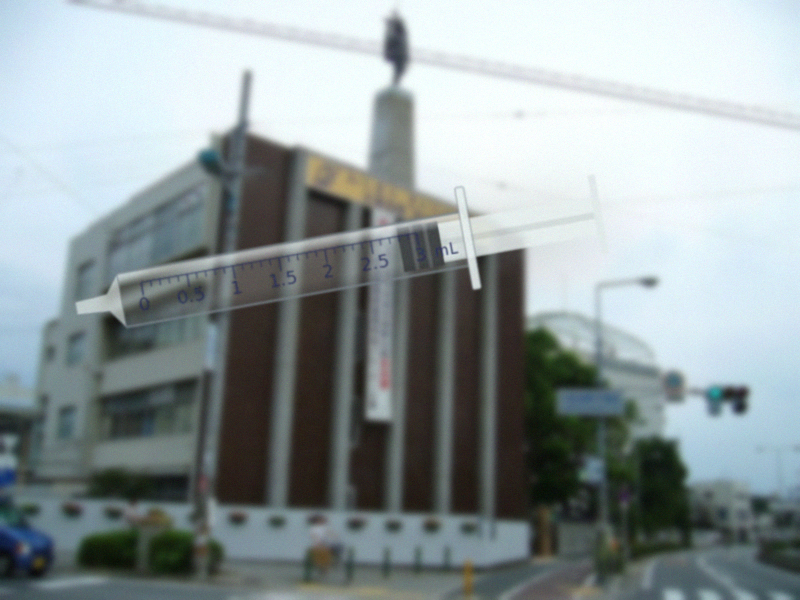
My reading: 2.8,mL
